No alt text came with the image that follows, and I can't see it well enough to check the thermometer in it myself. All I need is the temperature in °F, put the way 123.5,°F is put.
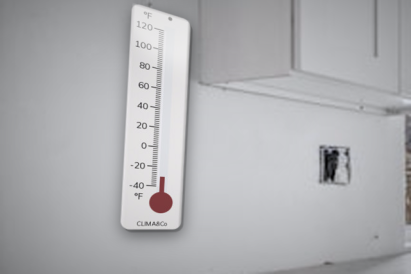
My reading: -30,°F
